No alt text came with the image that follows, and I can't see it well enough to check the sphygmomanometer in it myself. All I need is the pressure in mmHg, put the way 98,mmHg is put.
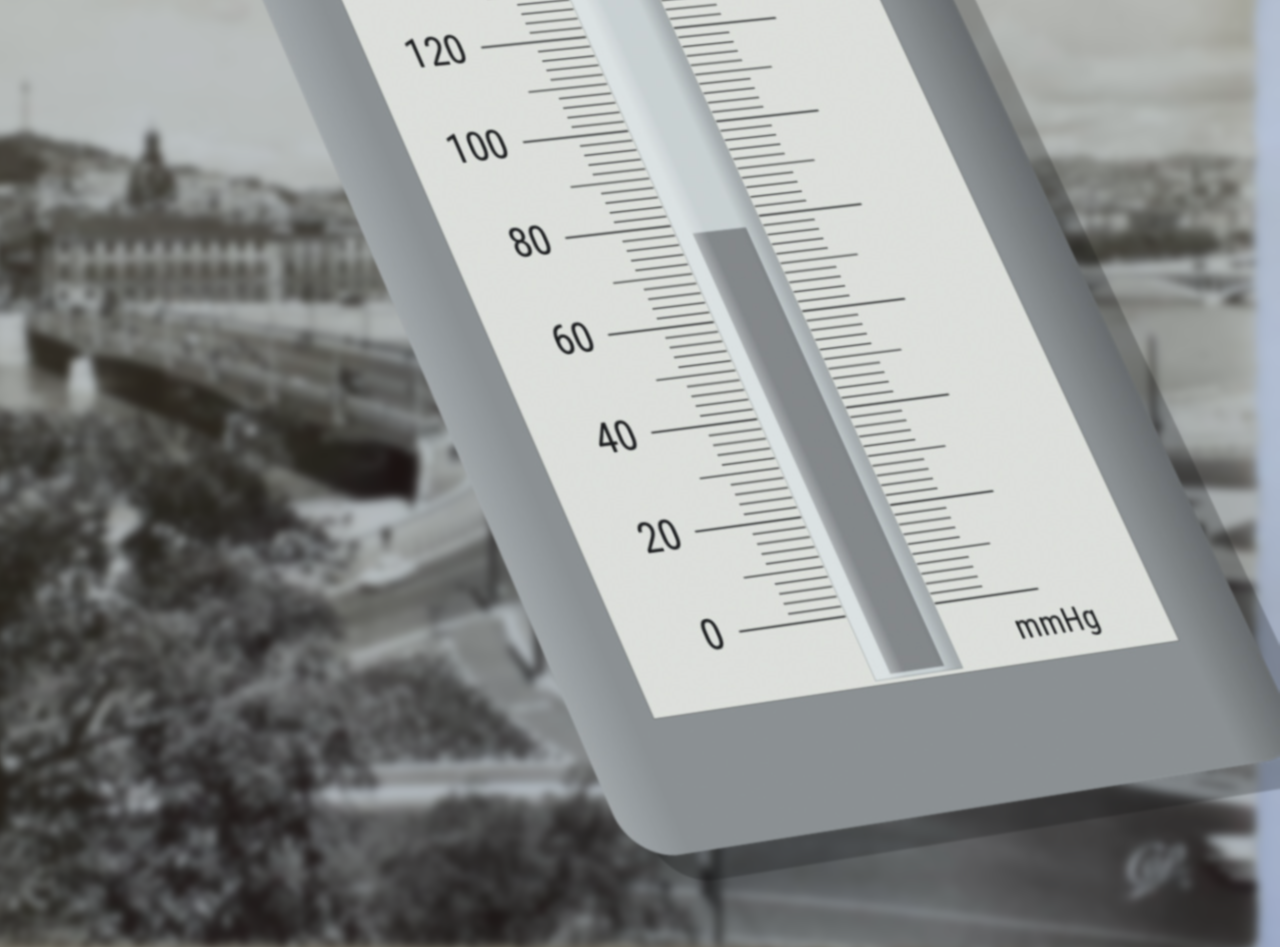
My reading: 78,mmHg
